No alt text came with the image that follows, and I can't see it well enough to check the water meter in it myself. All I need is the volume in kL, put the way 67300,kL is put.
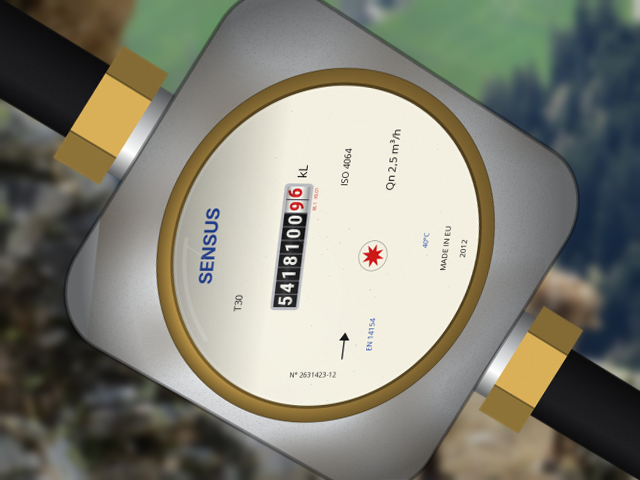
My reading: 5418100.96,kL
